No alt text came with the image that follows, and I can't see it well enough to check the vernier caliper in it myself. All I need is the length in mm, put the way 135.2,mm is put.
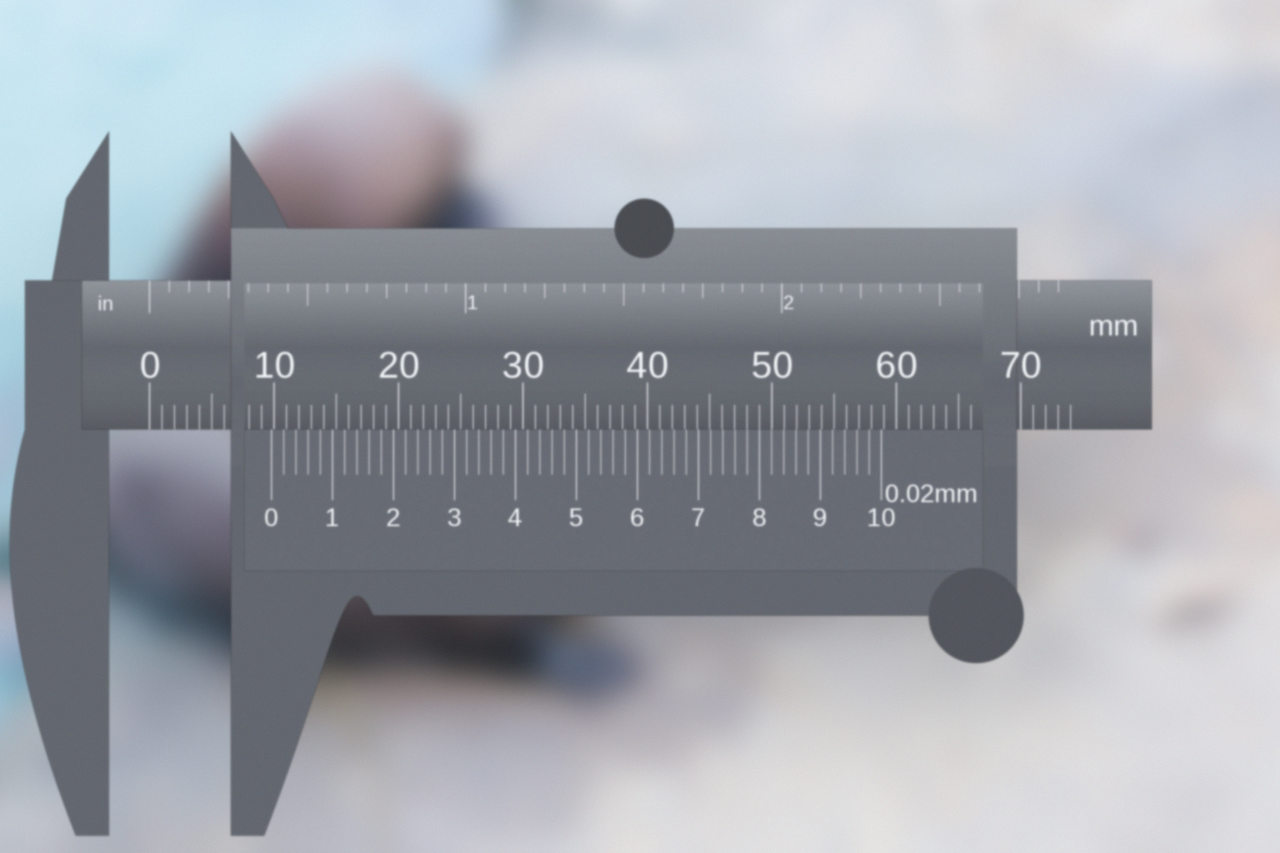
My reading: 9.8,mm
